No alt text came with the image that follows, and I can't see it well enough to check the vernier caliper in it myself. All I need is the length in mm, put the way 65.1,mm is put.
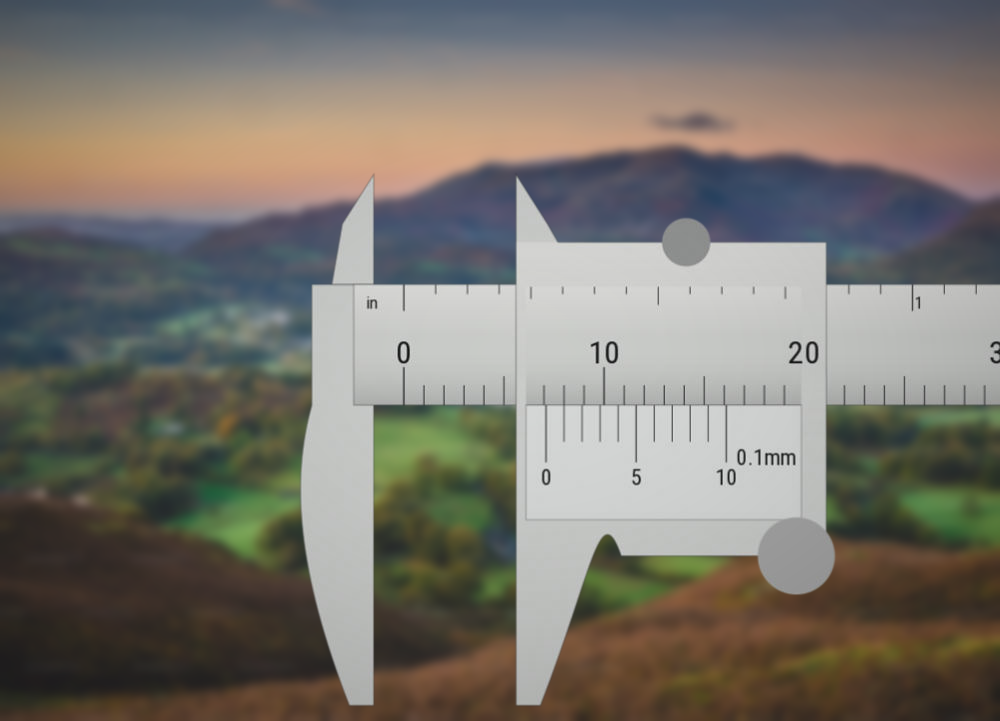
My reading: 7.1,mm
